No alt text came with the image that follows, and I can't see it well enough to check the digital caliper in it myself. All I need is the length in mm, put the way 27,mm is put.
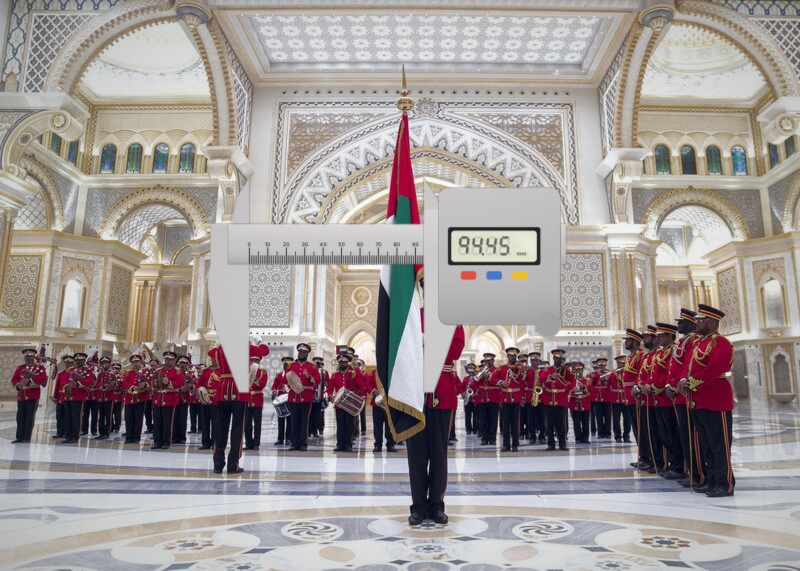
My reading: 94.45,mm
